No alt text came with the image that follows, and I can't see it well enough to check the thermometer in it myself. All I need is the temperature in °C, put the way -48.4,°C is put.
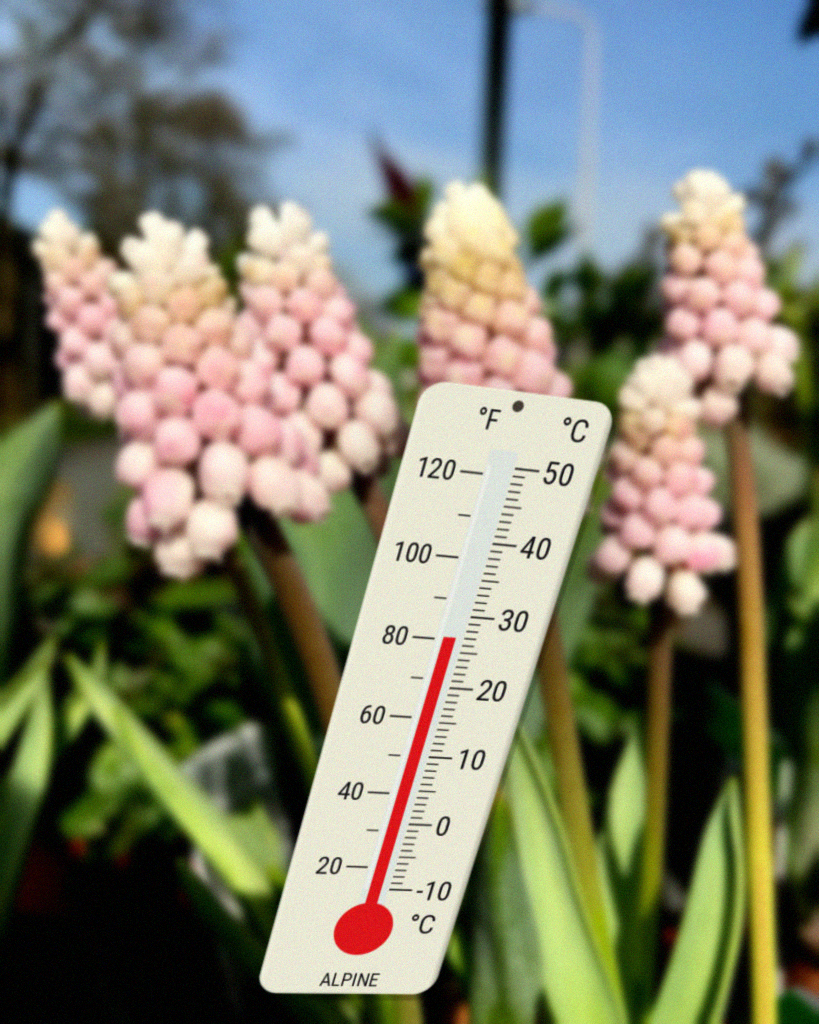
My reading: 27,°C
